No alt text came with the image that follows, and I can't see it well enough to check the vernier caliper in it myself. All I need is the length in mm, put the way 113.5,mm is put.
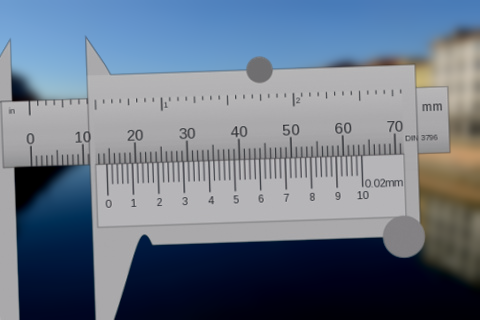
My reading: 14.5,mm
